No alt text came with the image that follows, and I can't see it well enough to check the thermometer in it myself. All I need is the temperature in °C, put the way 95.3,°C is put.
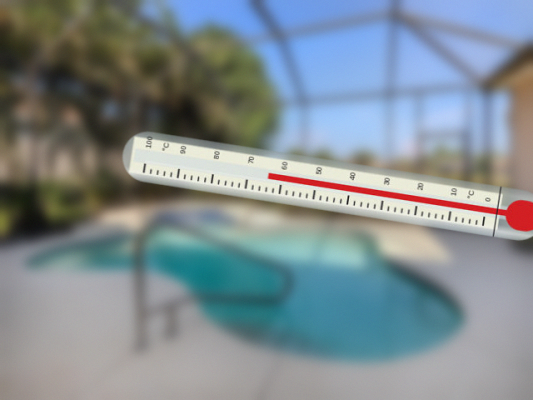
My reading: 64,°C
